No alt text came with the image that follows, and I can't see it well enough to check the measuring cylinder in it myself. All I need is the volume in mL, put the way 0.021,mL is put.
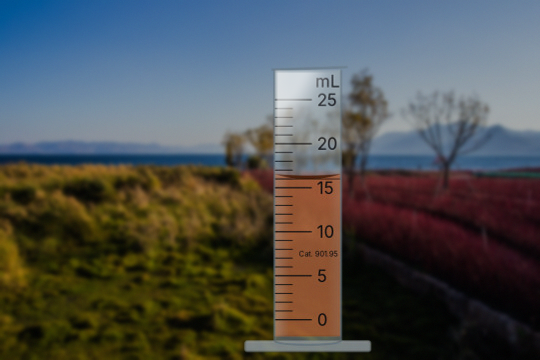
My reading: 16,mL
